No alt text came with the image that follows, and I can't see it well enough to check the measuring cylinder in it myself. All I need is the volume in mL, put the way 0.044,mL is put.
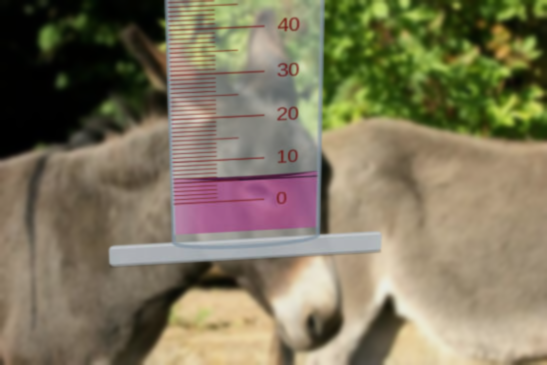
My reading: 5,mL
